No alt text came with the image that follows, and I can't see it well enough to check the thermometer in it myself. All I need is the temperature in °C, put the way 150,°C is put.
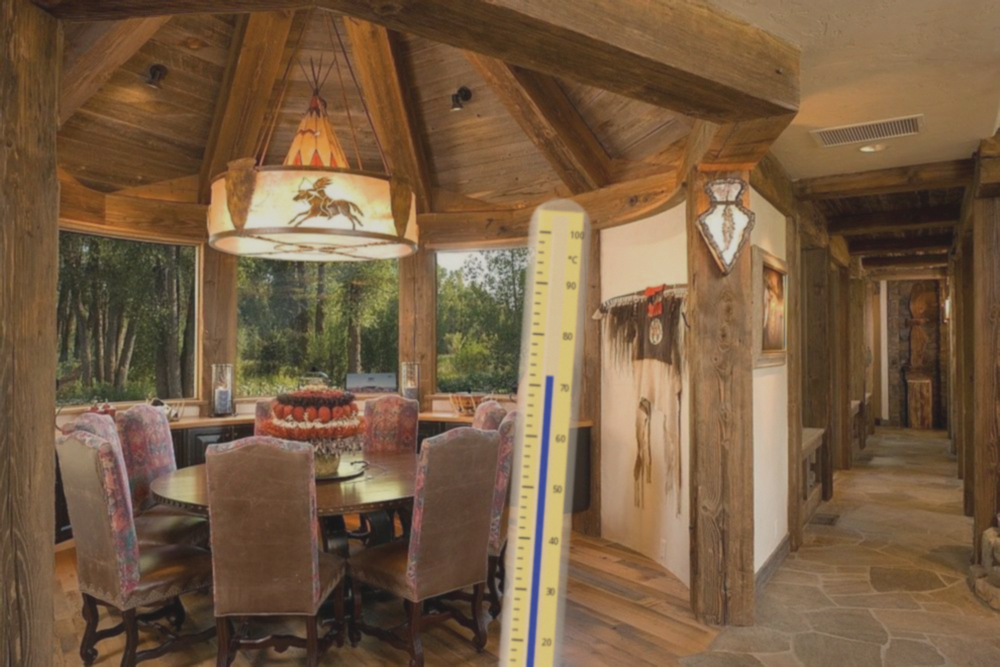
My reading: 72,°C
